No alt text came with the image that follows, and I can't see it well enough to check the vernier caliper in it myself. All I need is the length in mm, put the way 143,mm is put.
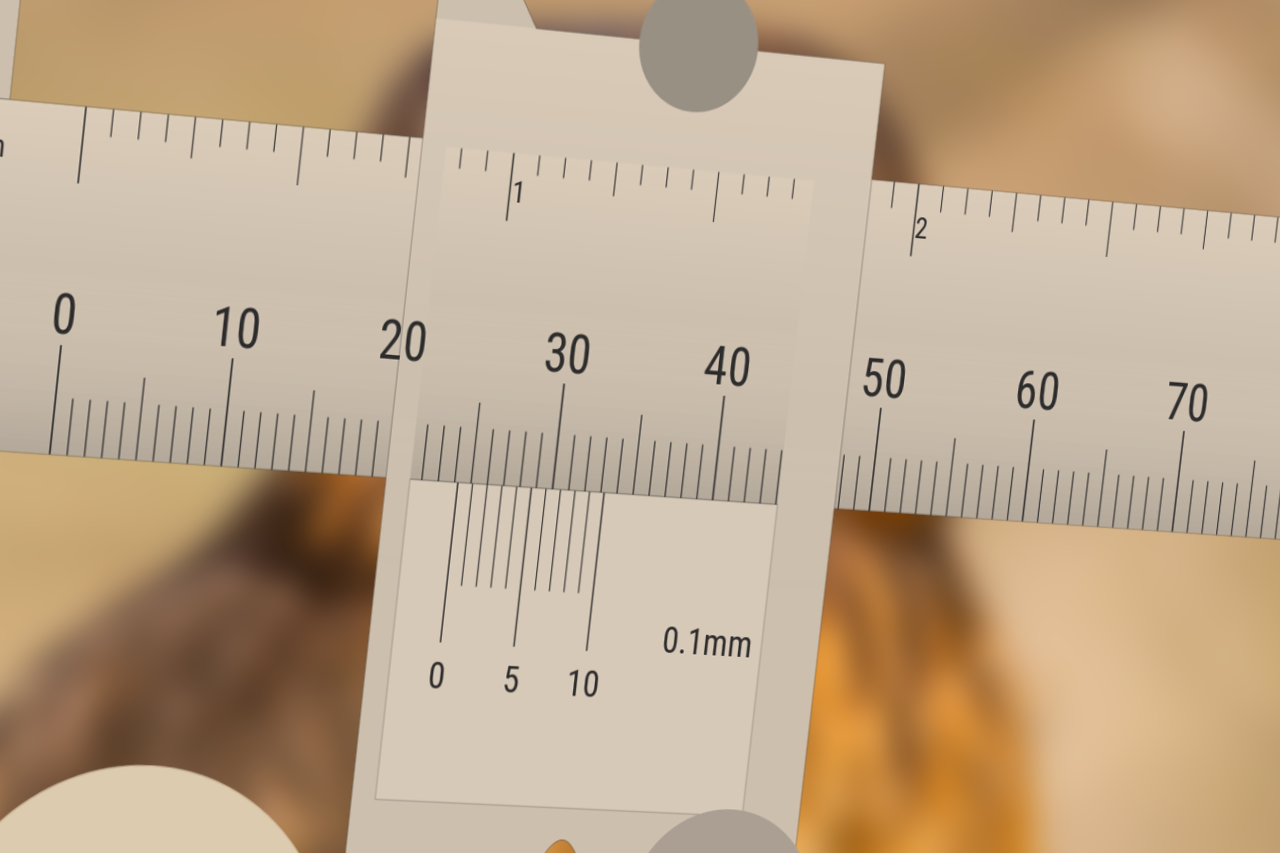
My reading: 24.2,mm
